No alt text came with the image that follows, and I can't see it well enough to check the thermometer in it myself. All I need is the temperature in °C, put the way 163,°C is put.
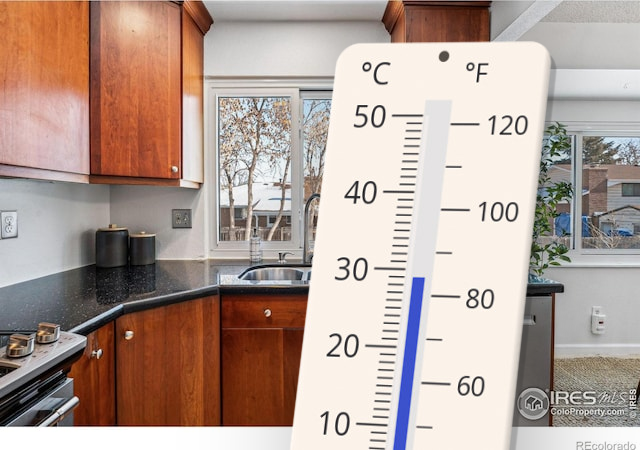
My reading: 29,°C
